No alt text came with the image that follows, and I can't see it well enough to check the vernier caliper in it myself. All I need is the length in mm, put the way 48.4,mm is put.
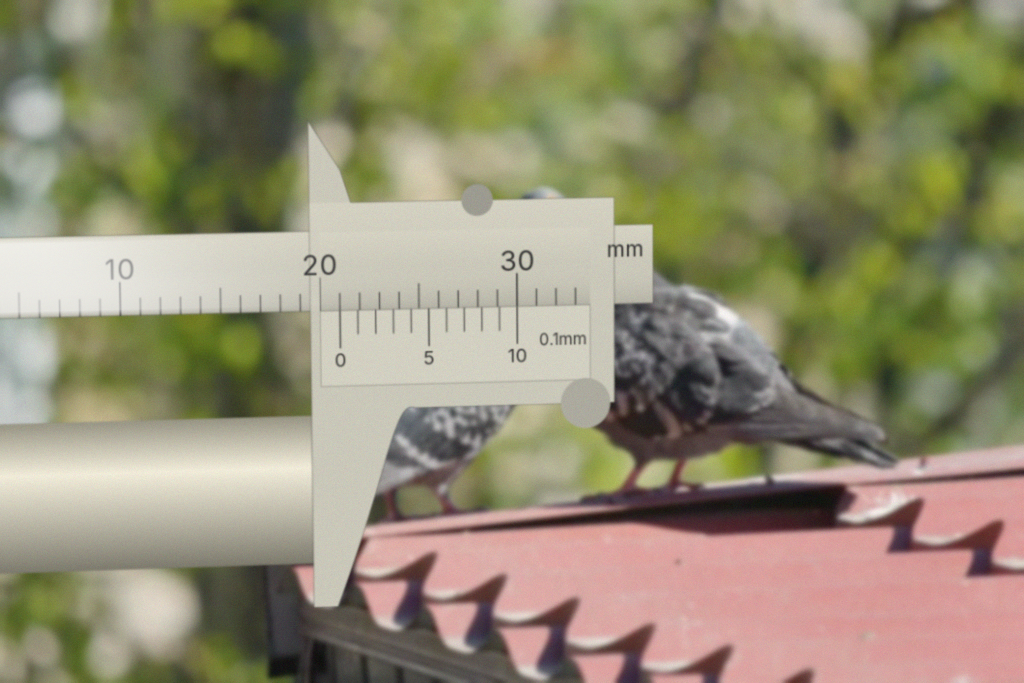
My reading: 21.0,mm
